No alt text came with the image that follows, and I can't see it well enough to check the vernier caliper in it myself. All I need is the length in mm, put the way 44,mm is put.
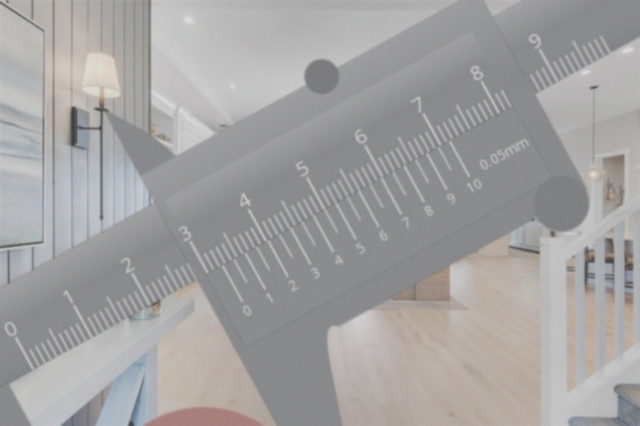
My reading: 32.5,mm
